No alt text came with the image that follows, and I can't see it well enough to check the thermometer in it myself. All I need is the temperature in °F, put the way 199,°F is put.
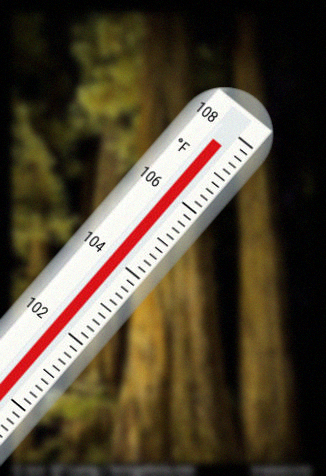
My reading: 107.6,°F
